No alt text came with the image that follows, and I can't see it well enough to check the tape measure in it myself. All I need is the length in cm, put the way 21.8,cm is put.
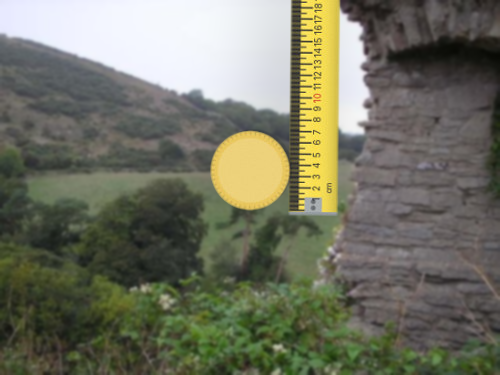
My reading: 7,cm
